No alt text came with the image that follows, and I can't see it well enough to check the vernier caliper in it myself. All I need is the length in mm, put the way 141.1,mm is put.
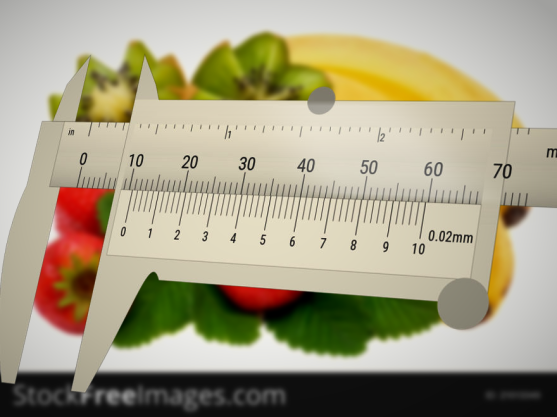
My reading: 10.6,mm
